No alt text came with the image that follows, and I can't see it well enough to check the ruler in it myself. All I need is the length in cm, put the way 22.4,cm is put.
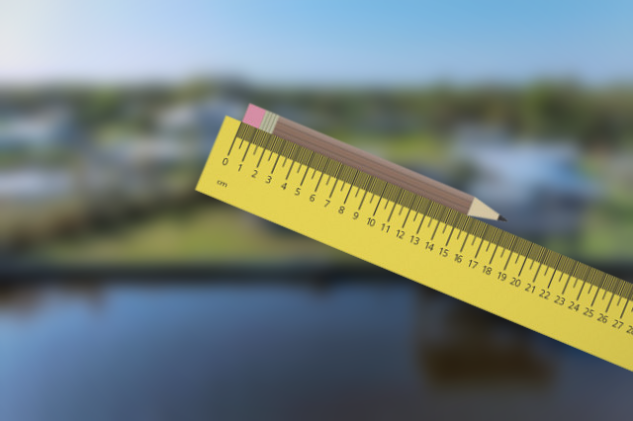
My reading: 18,cm
